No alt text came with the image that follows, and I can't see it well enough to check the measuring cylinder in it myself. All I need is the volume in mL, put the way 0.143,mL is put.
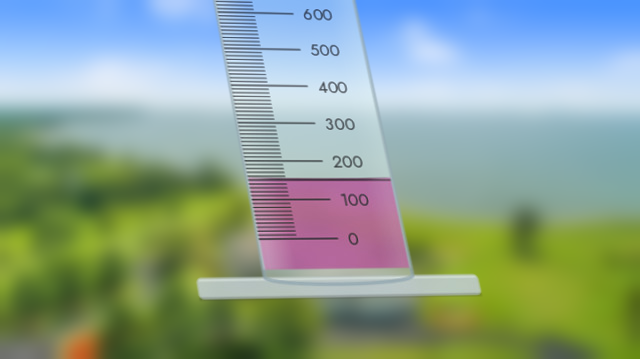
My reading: 150,mL
